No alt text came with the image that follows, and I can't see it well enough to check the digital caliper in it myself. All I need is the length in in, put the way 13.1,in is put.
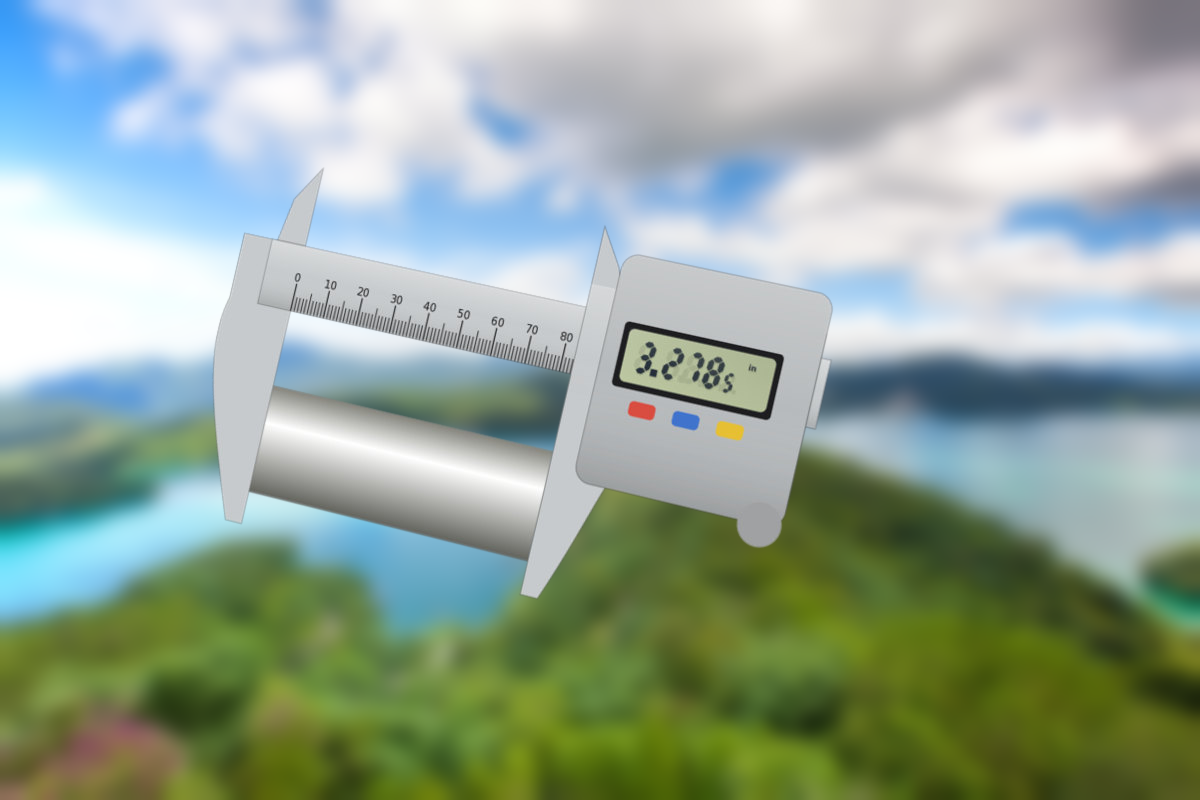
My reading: 3.2785,in
